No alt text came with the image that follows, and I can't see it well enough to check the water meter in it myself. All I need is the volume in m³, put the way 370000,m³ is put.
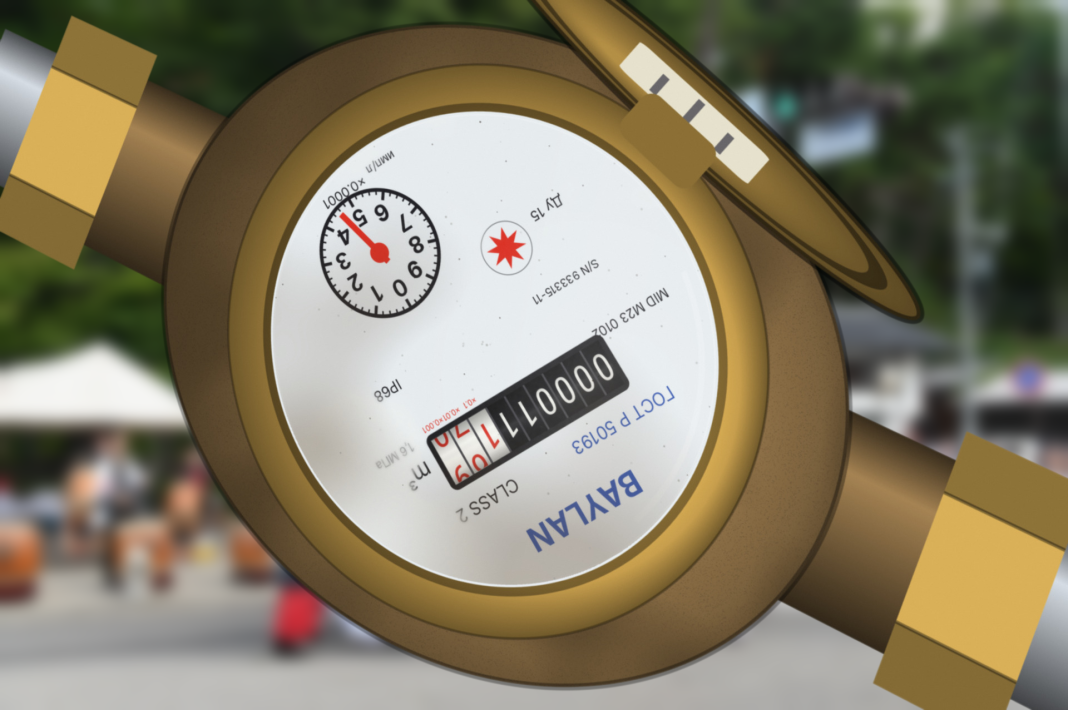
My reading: 11.1694,m³
